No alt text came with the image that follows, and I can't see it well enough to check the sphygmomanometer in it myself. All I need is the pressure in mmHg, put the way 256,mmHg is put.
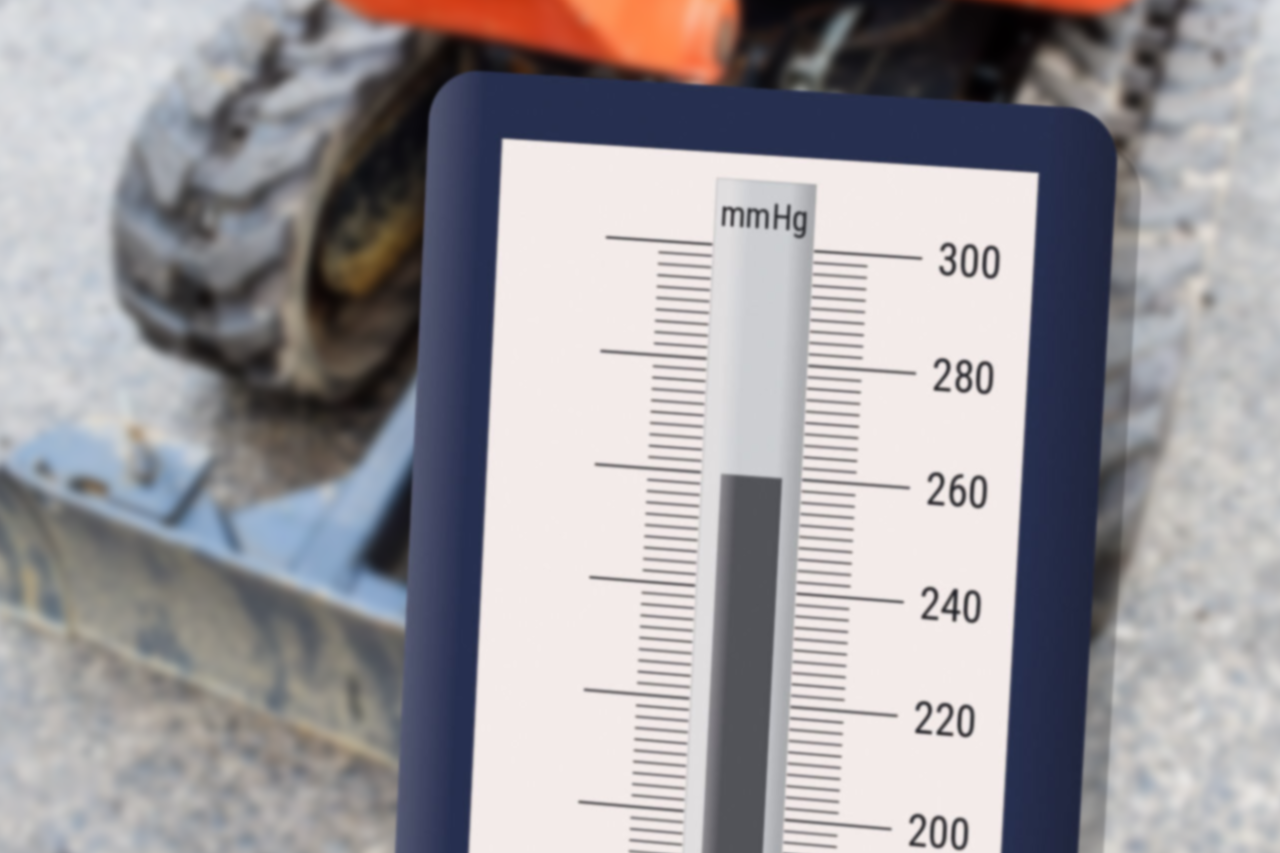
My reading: 260,mmHg
